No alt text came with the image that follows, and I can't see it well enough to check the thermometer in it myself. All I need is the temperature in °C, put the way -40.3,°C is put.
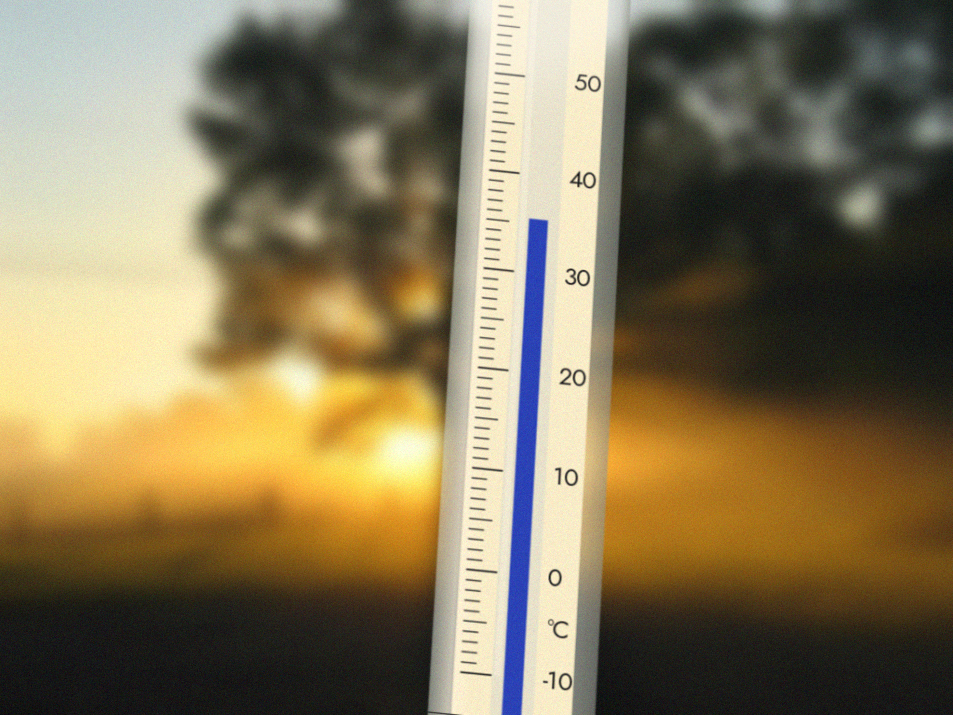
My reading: 35.5,°C
